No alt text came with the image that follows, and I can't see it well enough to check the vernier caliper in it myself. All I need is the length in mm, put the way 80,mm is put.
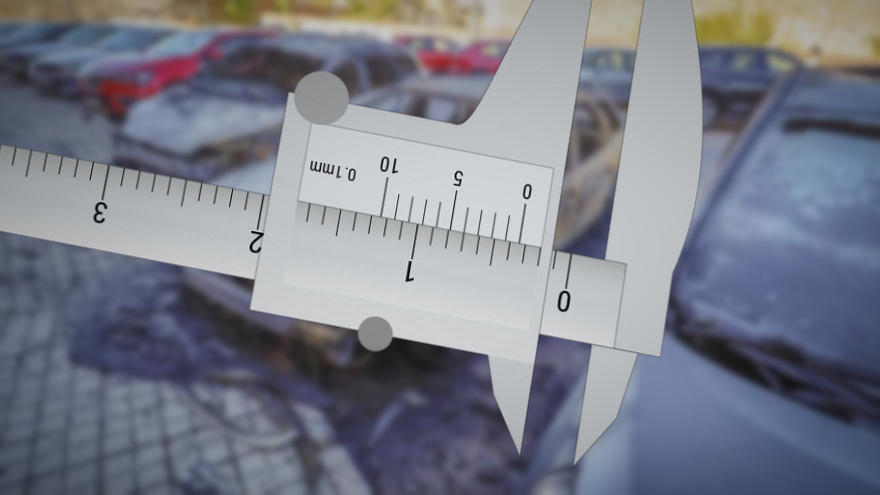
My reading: 3.4,mm
